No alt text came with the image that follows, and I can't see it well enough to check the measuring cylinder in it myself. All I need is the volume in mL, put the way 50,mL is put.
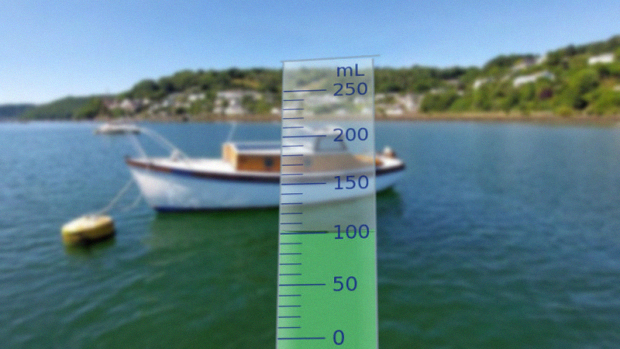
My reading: 100,mL
